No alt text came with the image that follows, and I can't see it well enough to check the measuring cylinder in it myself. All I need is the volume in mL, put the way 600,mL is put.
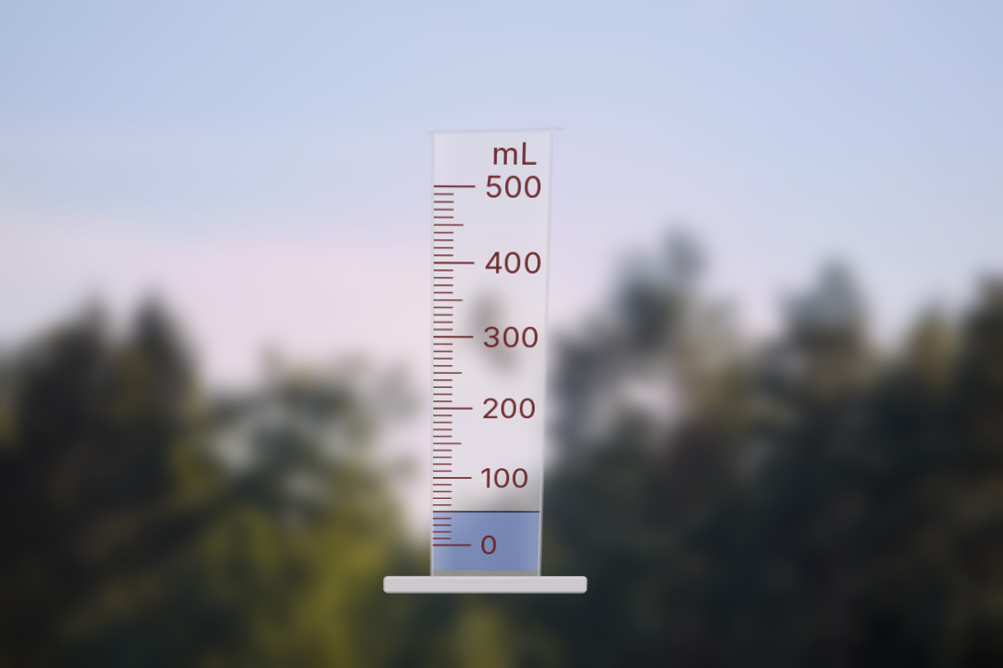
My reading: 50,mL
